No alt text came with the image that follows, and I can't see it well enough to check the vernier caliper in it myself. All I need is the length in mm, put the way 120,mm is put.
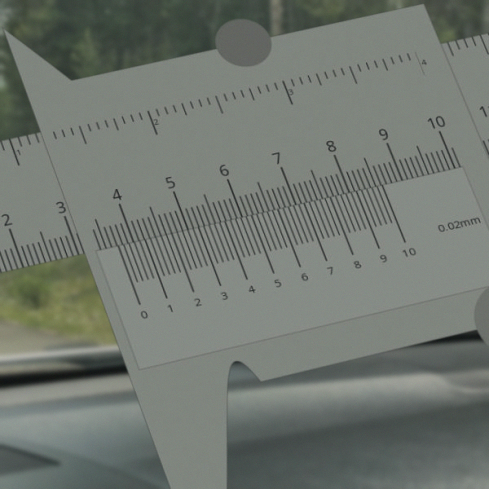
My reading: 37.2,mm
